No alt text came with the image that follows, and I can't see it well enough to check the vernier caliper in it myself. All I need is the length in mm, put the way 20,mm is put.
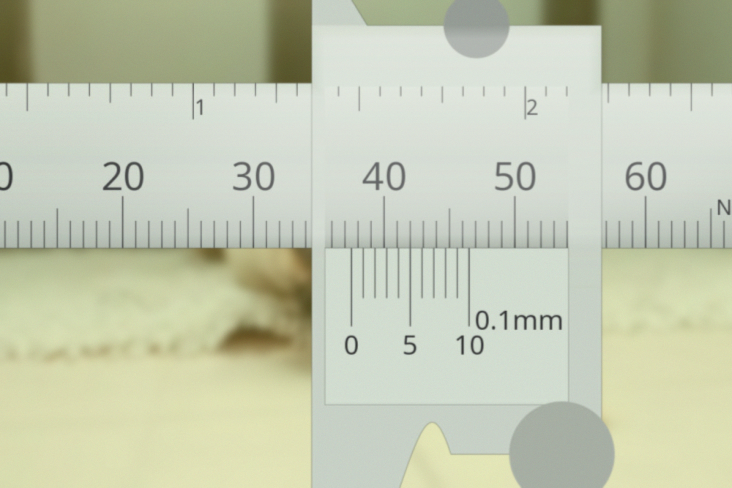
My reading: 37.5,mm
